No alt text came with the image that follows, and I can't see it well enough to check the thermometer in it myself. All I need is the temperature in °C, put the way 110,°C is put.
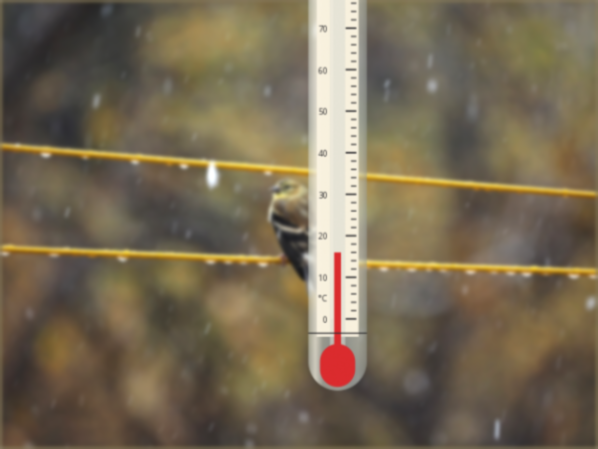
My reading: 16,°C
